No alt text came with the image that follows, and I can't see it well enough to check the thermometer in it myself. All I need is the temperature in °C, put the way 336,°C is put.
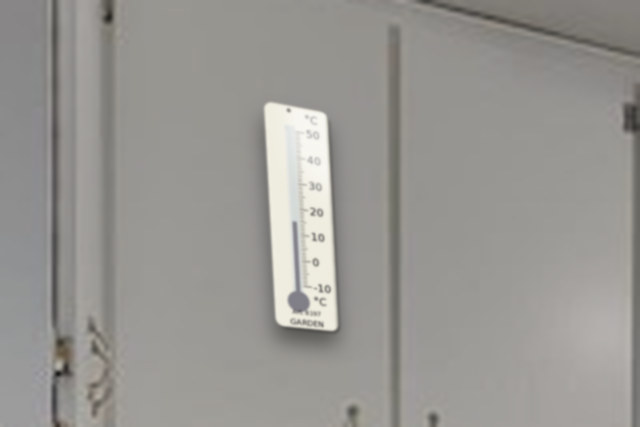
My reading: 15,°C
